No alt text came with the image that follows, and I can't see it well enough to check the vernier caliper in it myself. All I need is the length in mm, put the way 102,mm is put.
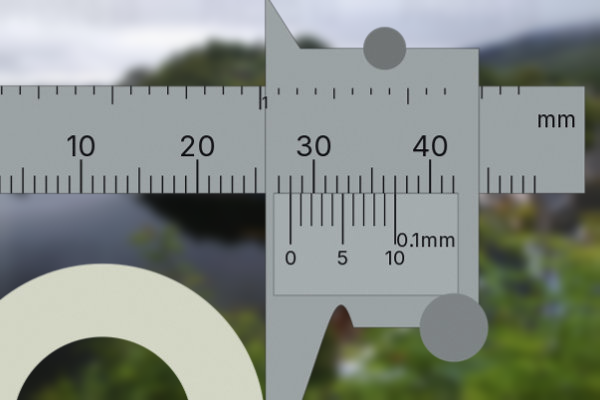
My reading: 28.0,mm
